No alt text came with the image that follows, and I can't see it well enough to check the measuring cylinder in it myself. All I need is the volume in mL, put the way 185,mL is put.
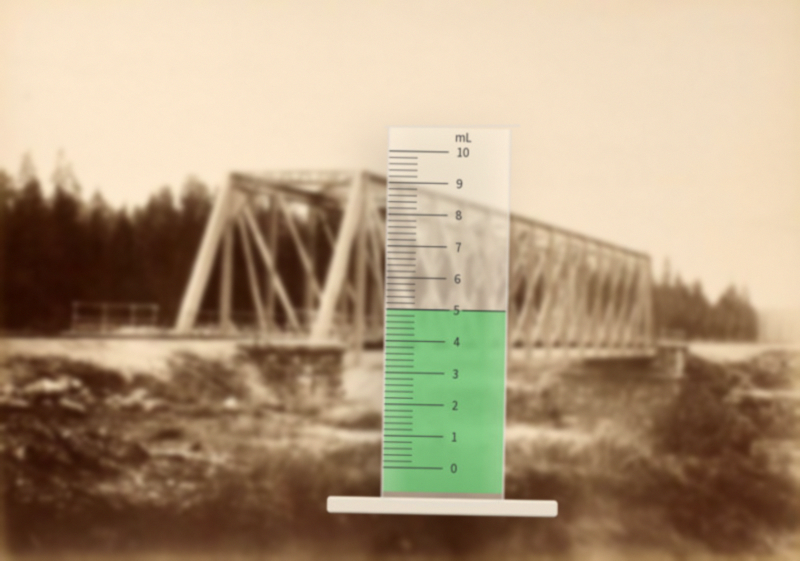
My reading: 5,mL
